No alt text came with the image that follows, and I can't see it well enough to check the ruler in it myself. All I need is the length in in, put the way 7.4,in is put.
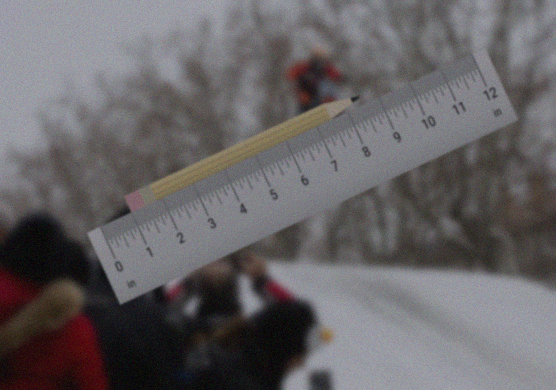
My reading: 7.5,in
